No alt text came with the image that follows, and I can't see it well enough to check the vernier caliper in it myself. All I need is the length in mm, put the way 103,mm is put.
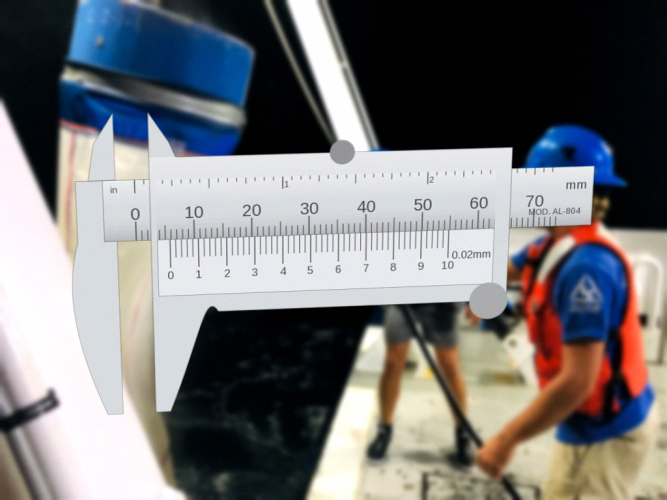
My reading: 5.8,mm
